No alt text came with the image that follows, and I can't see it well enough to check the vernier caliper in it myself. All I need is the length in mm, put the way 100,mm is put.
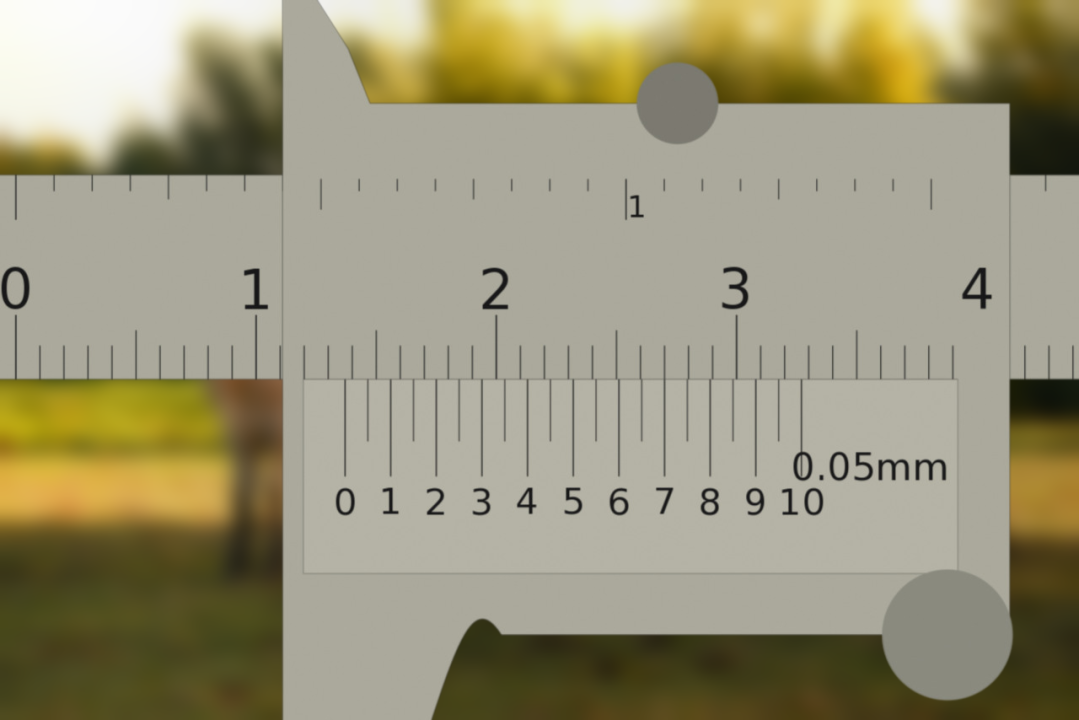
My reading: 13.70,mm
